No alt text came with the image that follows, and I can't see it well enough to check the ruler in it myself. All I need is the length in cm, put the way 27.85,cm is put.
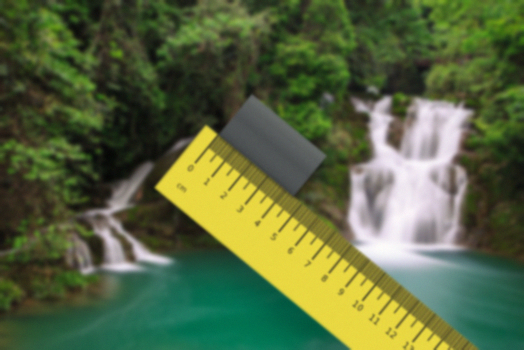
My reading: 4.5,cm
